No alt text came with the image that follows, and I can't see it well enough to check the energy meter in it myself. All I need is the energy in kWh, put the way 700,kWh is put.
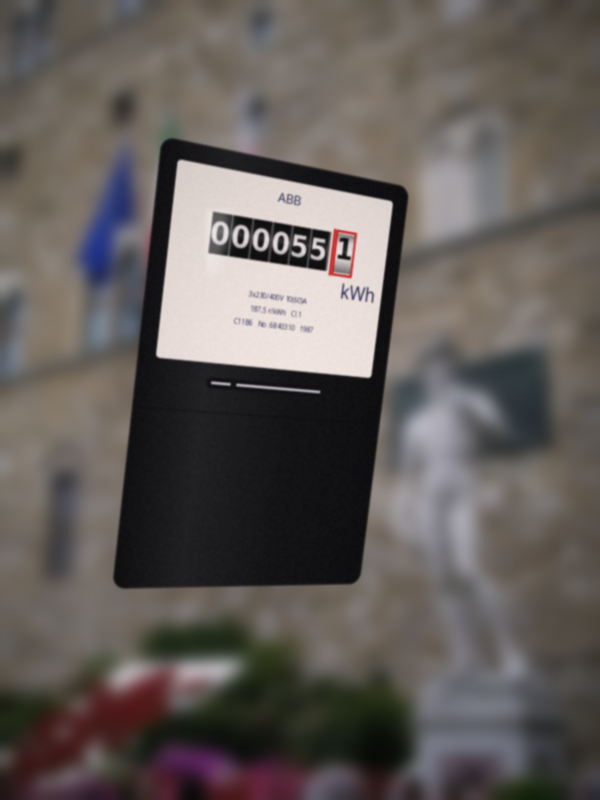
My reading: 55.1,kWh
